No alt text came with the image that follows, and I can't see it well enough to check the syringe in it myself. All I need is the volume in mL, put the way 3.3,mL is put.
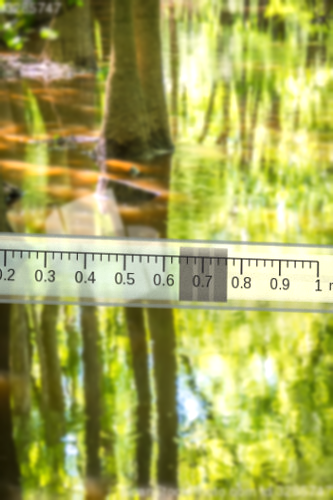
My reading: 0.64,mL
